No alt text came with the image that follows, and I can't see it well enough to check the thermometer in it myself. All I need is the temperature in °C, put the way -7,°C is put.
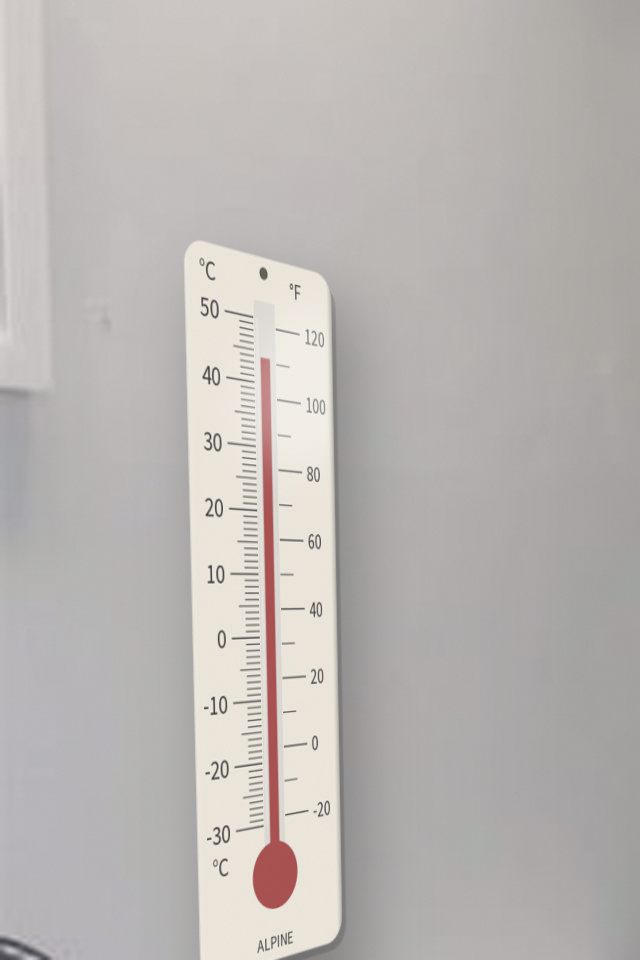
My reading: 44,°C
